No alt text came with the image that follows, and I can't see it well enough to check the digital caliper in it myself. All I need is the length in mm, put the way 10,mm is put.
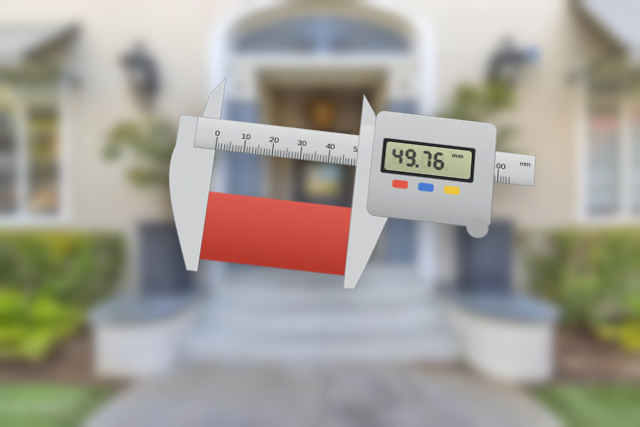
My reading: 49.76,mm
